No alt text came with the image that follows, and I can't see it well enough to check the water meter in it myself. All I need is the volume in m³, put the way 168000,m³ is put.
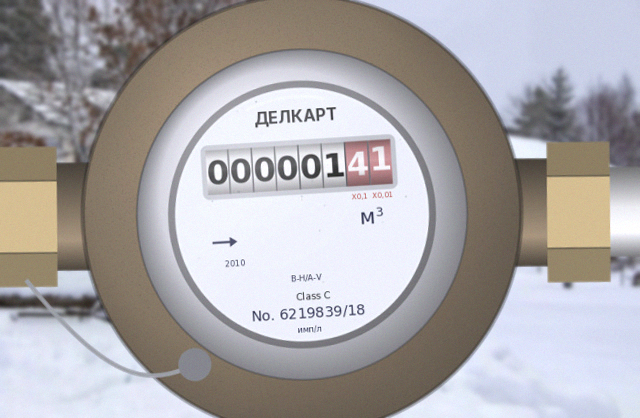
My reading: 1.41,m³
